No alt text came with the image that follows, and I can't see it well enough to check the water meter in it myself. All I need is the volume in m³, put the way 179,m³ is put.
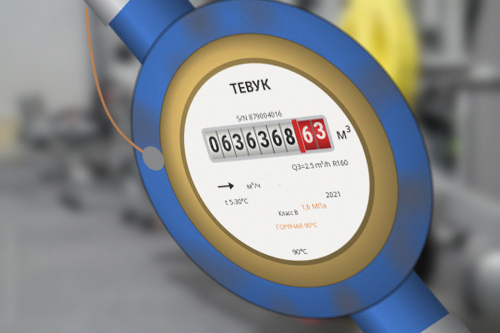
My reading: 636368.63,m³
